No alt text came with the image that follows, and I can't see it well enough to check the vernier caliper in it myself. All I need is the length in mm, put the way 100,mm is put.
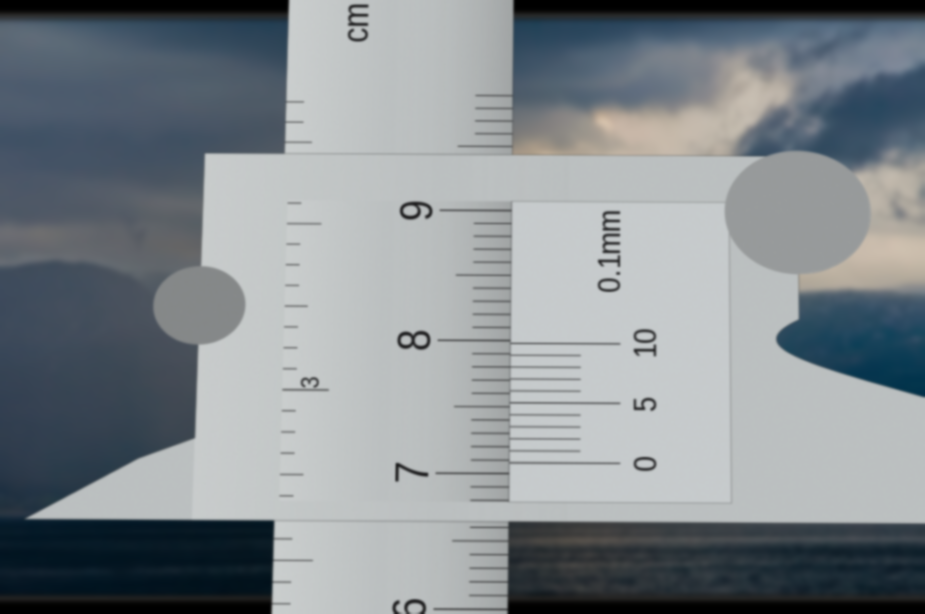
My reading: 70.8,mm
